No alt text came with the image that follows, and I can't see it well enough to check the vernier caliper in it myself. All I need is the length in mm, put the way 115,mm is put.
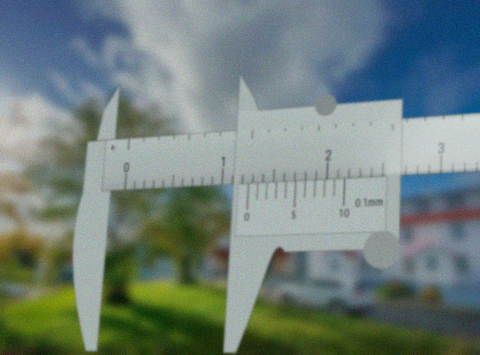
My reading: 12.6,mm
